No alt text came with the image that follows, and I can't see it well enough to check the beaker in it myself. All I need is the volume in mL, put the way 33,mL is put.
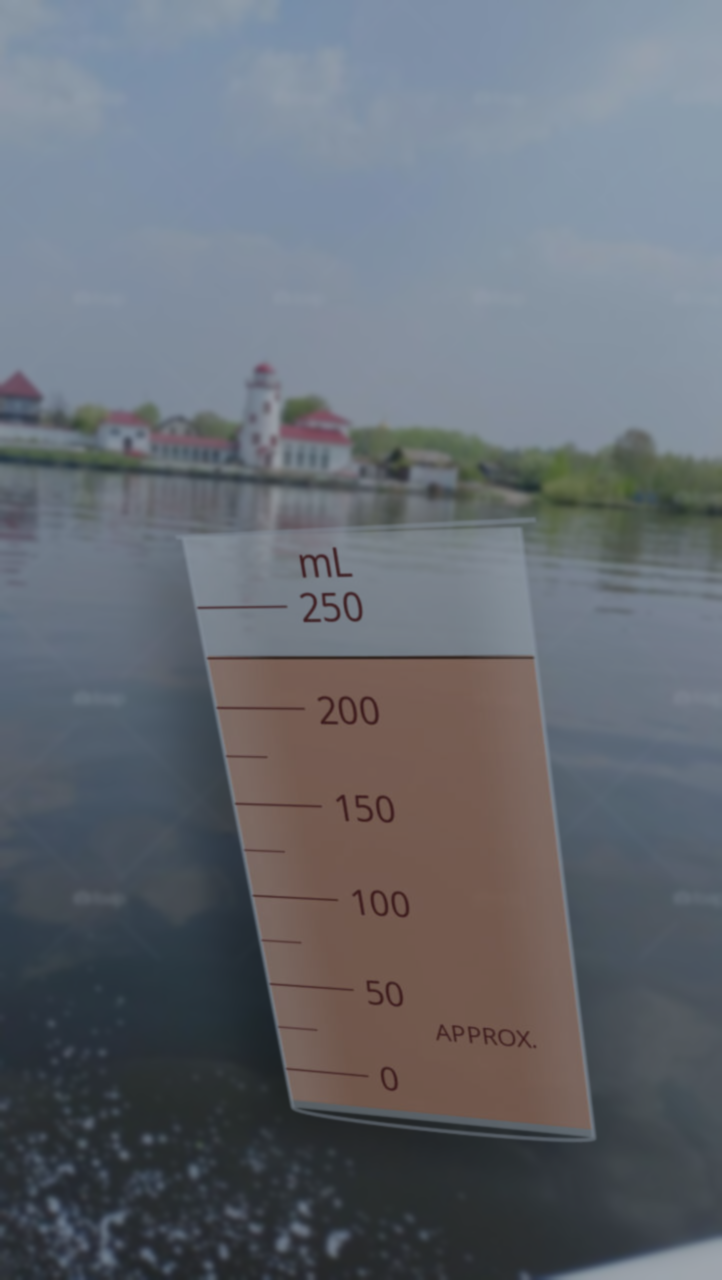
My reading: 225,mL
